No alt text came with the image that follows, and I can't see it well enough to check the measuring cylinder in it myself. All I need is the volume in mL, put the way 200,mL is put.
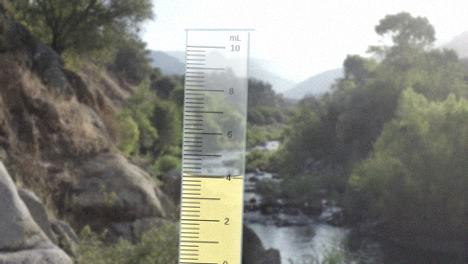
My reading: 4,mL
